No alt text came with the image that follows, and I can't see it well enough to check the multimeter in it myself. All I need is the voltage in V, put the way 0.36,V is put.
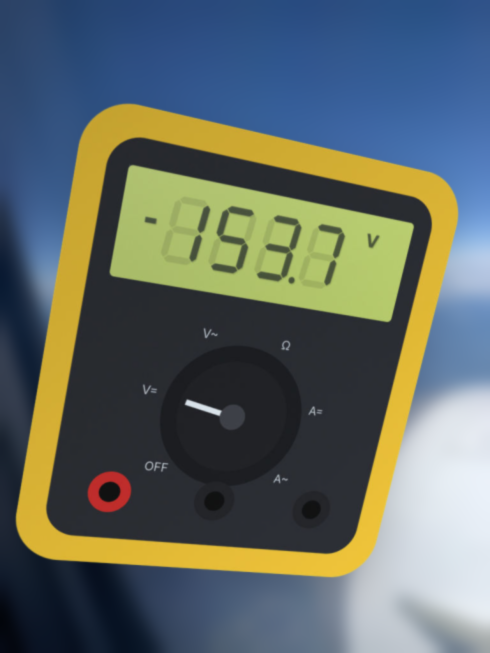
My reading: -153.7,V
